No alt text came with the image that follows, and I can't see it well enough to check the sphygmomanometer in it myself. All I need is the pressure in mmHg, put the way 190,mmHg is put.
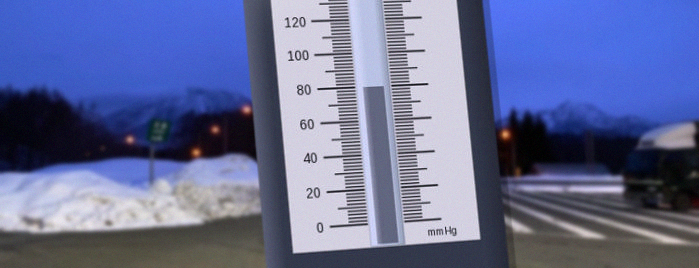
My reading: 80,mmHg
